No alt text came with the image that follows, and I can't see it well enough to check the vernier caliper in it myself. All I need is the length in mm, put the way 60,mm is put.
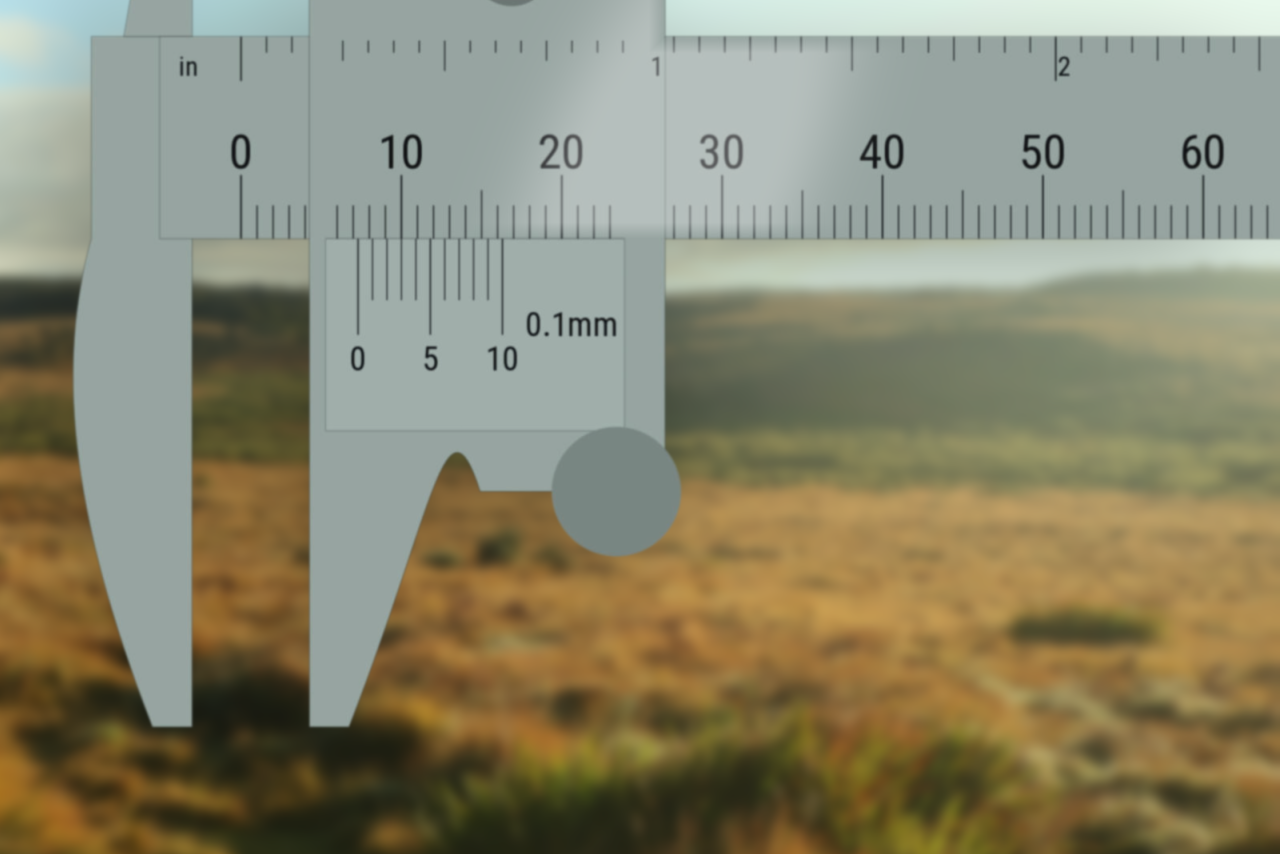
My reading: 7.3,mm
